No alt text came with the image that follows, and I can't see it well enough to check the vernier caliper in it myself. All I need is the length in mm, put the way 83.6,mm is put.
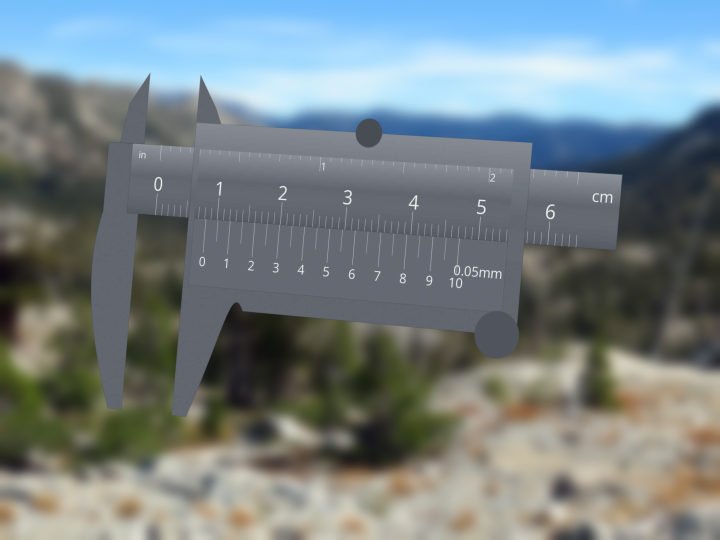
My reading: 8.2,mm
